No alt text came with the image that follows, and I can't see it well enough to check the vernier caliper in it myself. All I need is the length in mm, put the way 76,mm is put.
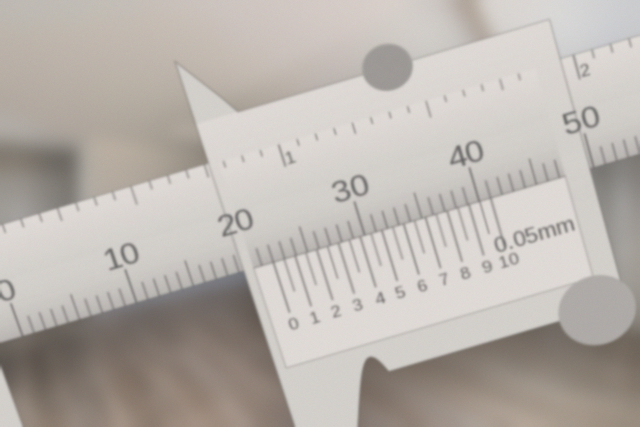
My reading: 22.0,mm
